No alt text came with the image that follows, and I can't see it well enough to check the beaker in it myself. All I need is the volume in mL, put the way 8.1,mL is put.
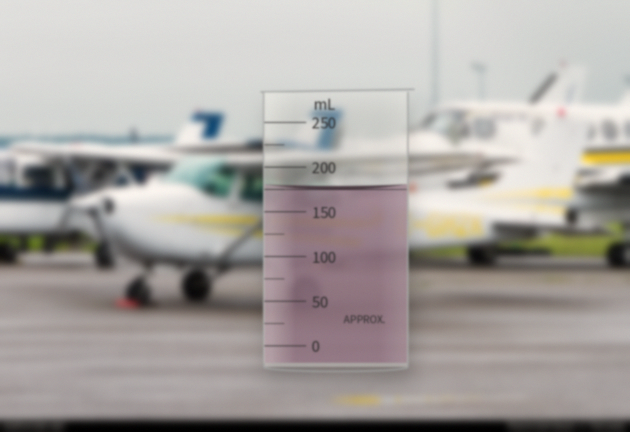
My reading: 175,mL
